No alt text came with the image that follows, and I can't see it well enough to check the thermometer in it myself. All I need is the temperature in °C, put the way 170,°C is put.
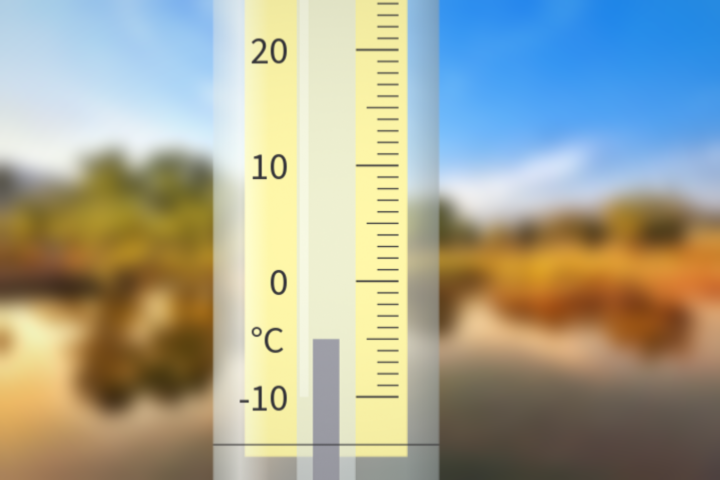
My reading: -5,°C
